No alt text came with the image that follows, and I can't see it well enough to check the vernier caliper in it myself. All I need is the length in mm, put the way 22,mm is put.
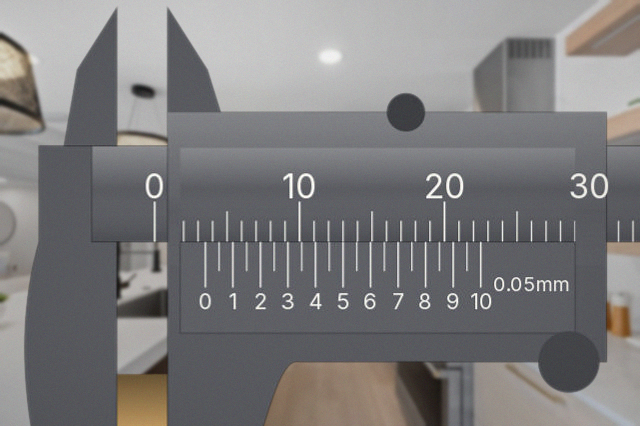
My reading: 3.5,mm
